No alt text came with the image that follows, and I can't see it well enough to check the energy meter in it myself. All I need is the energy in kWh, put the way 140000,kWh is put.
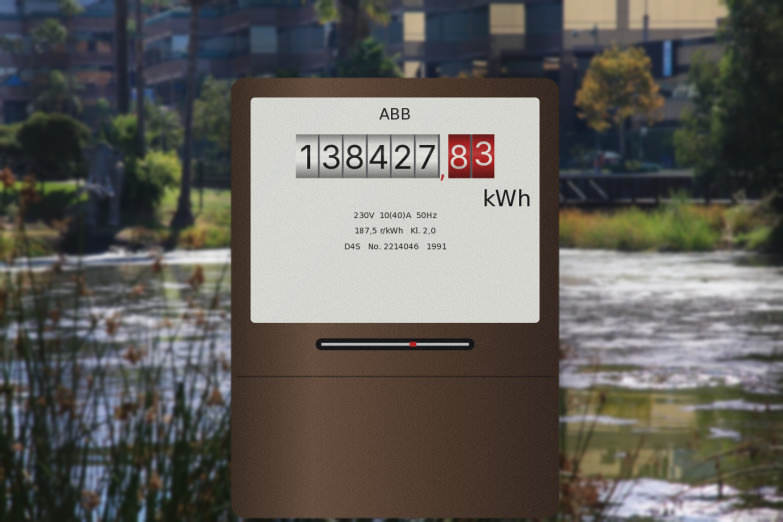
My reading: 138427.83,kWh
